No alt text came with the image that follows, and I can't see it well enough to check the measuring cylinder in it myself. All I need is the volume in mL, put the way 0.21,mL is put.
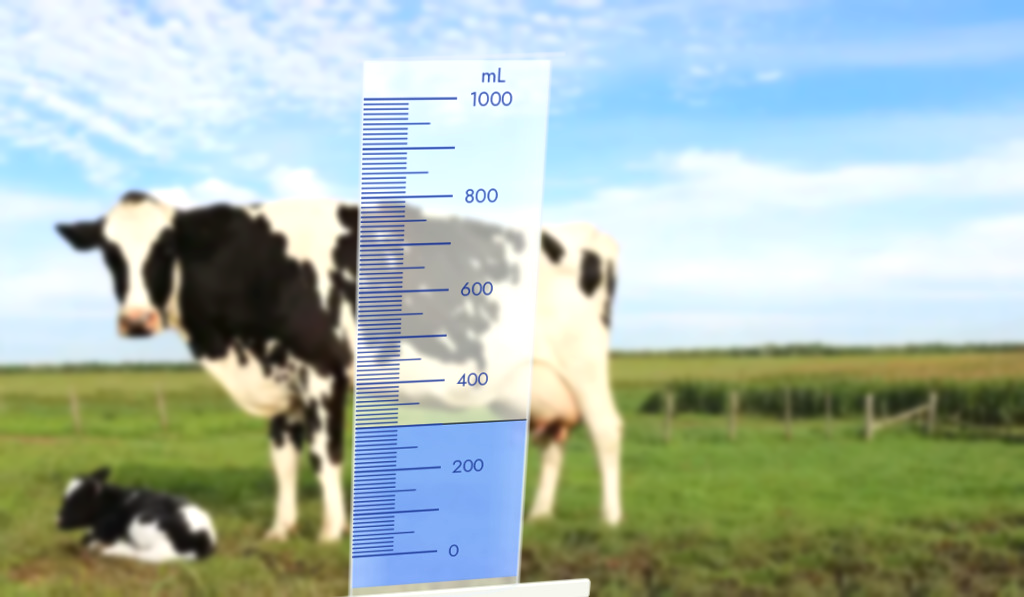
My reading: 300,mL
